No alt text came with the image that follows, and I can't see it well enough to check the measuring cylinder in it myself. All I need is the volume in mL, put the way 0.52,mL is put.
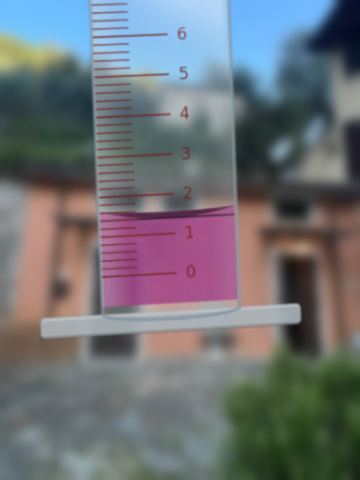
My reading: 1.4,mL
